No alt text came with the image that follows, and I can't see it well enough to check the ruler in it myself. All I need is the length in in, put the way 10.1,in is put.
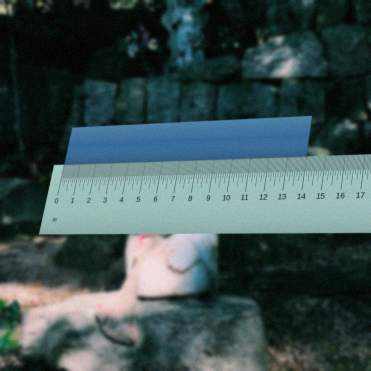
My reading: 14,in
